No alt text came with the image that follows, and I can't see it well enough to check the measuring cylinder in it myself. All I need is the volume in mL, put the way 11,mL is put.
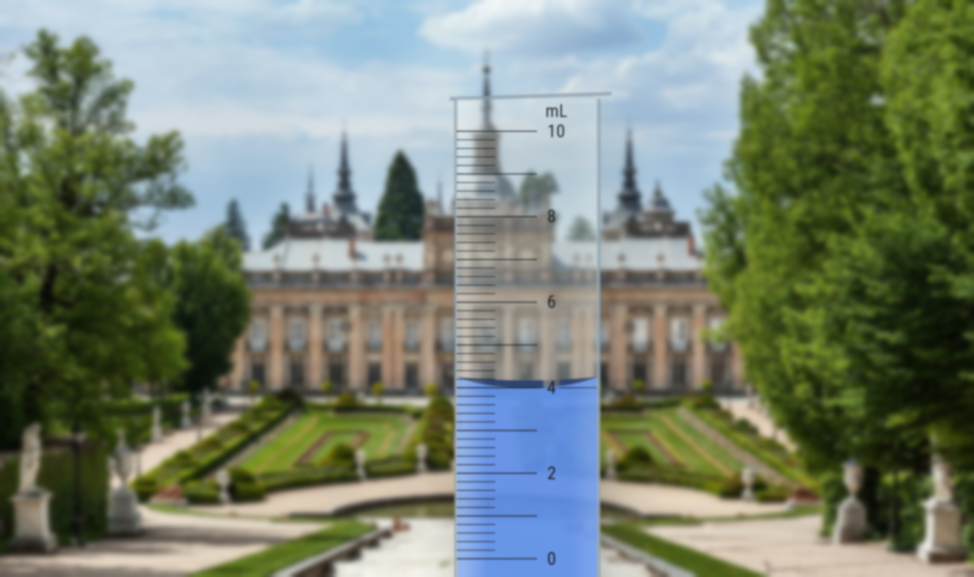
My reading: 4,mL
